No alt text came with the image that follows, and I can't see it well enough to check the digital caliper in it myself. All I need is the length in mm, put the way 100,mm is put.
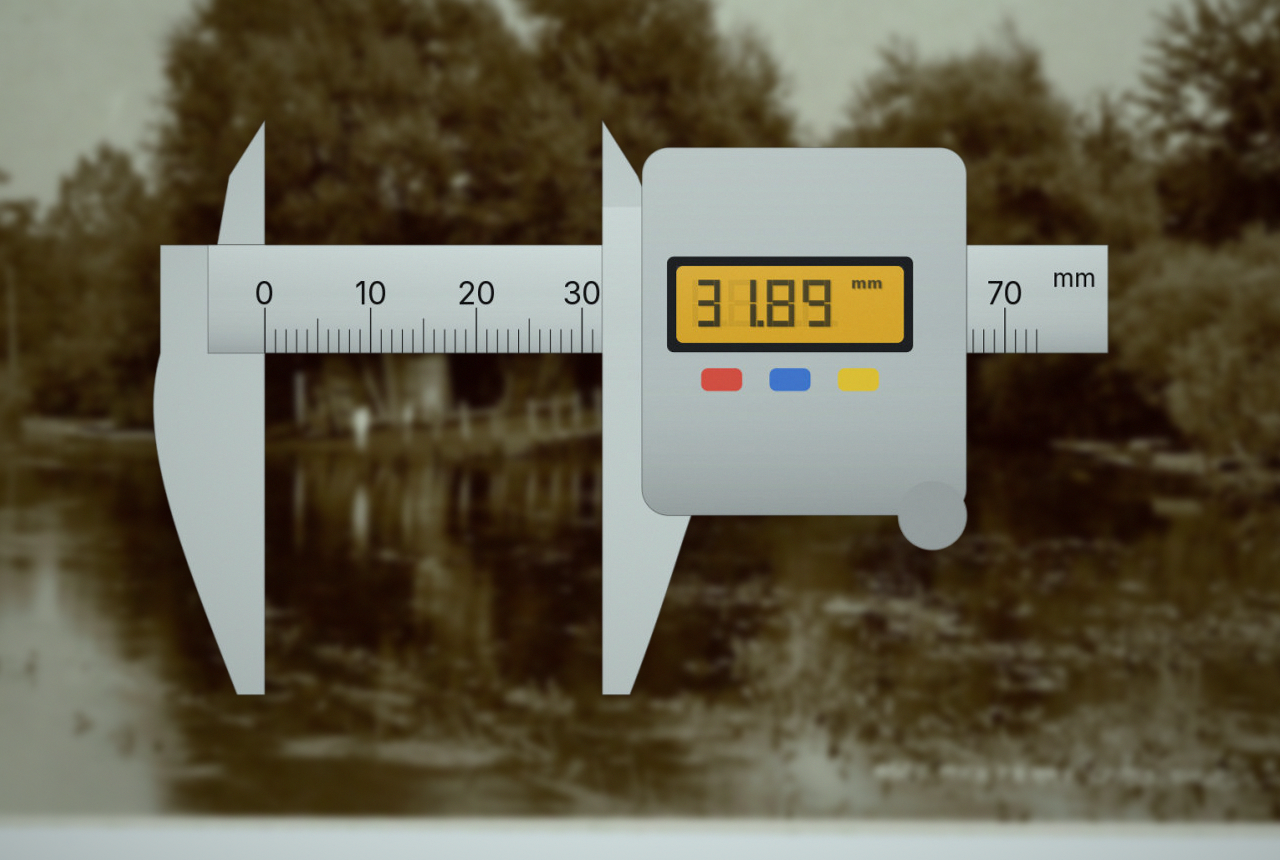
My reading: 31.89,mm
